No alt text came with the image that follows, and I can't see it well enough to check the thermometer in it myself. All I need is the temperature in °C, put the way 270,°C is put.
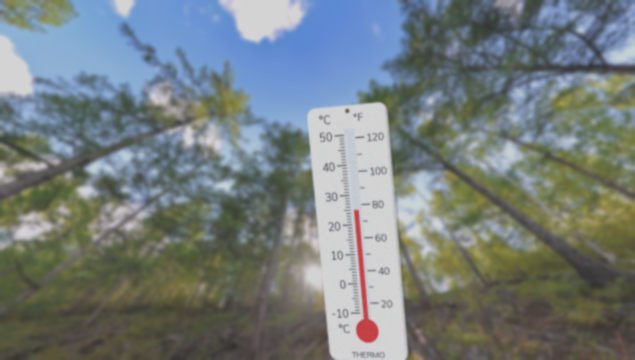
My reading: 25,°C
